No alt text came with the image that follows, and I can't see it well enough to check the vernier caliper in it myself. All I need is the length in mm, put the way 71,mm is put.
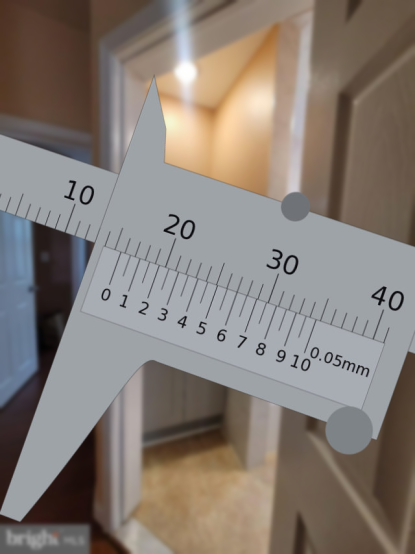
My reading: 15.6,mm
